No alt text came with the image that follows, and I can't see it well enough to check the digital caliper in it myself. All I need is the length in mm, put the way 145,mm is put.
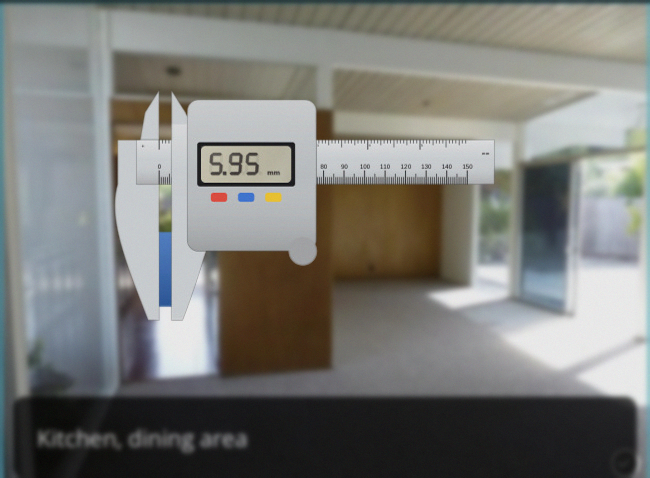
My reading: 5.95,mm
